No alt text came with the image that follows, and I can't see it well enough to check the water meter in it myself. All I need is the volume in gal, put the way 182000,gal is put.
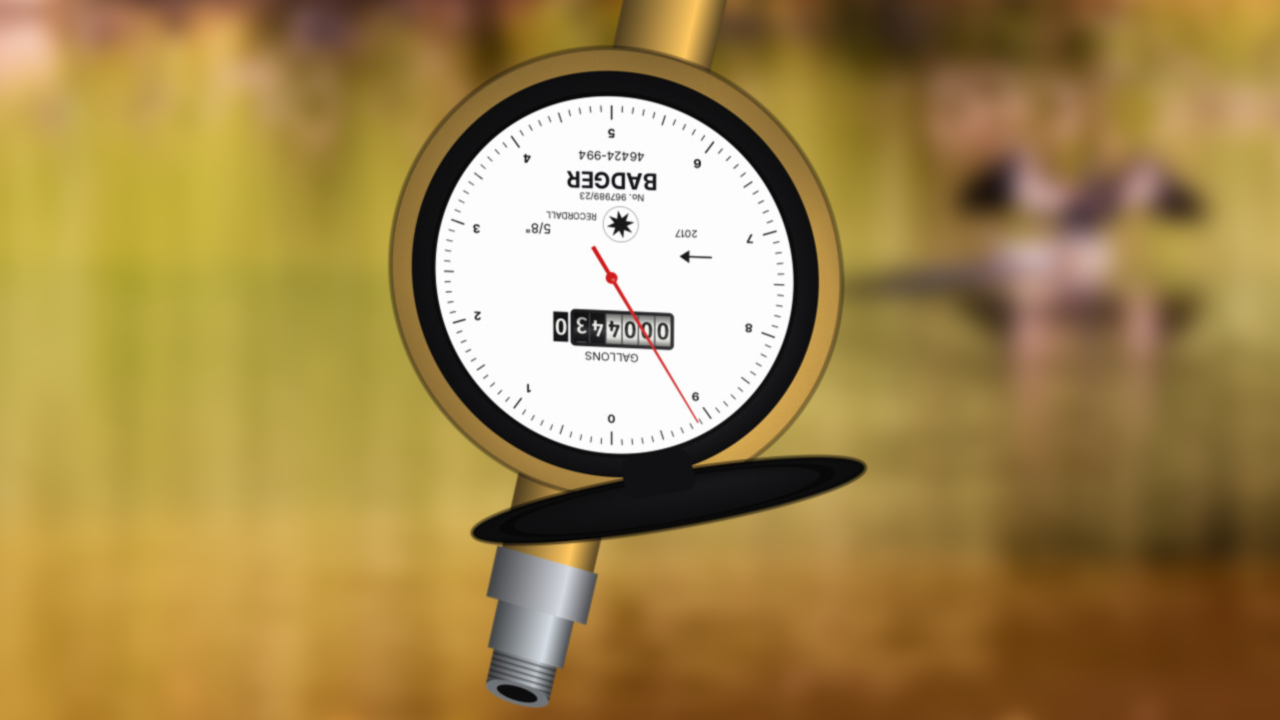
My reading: 4429.1,gal
